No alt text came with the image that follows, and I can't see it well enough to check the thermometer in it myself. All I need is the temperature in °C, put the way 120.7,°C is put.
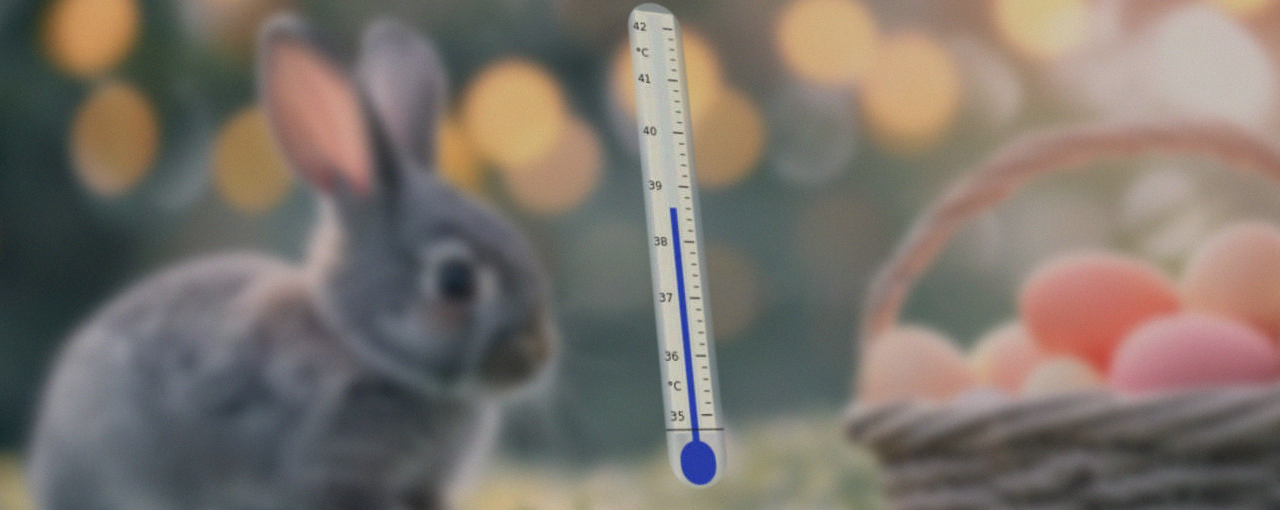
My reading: 38.6,°C
